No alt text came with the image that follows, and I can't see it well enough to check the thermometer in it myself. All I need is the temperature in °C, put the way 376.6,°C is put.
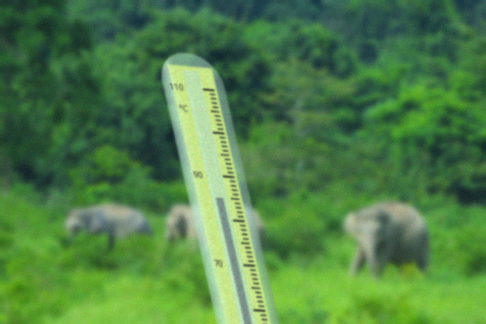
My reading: 85,°C
